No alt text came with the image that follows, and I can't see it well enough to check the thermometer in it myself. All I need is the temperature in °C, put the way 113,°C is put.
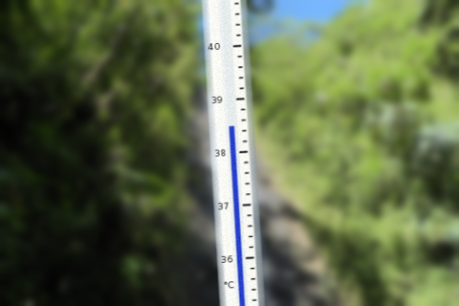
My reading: 38.5,°C
